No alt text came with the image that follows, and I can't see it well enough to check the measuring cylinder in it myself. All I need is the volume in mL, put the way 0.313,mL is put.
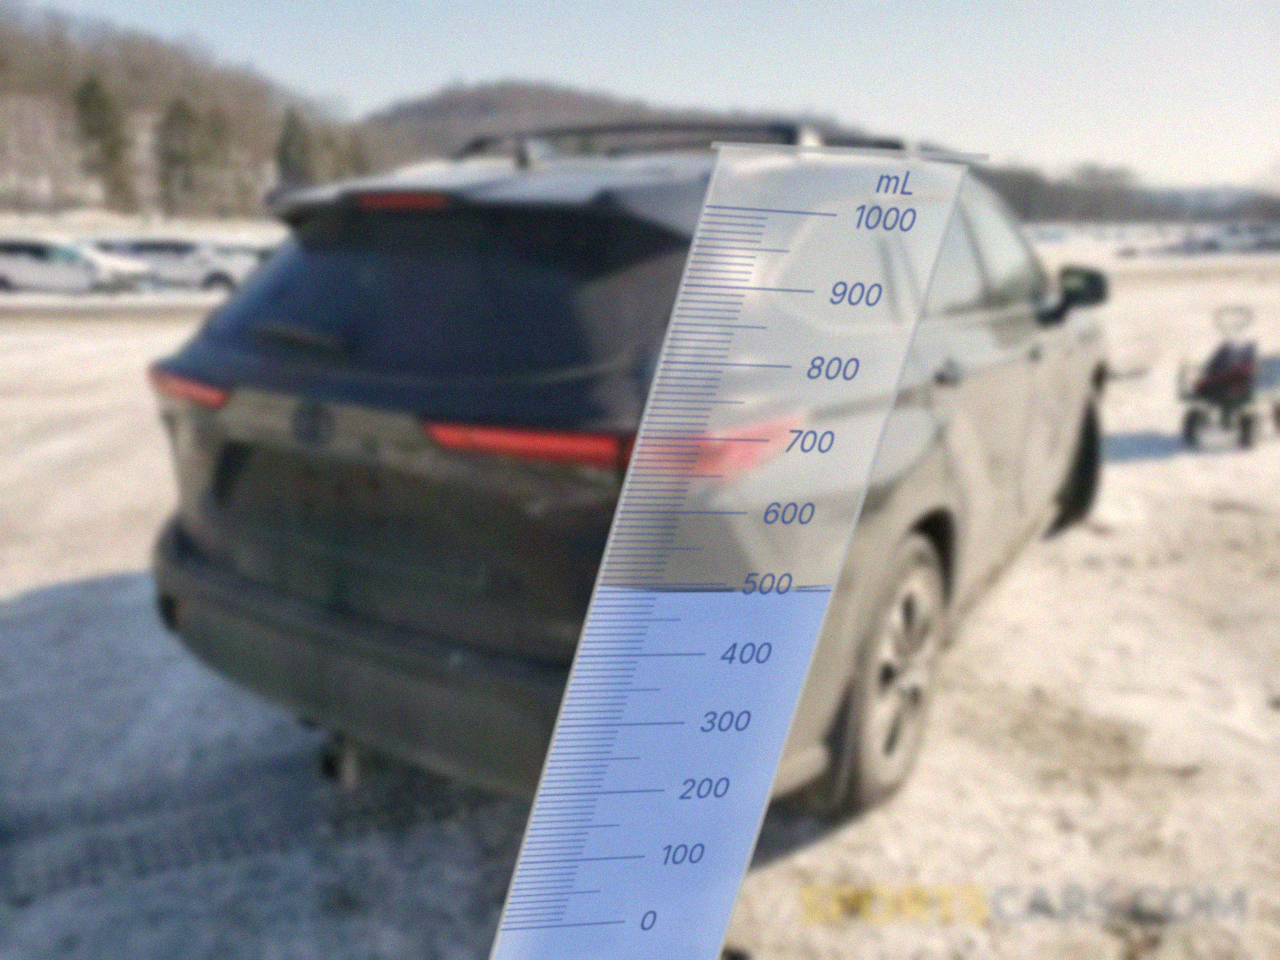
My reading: 490,mL
